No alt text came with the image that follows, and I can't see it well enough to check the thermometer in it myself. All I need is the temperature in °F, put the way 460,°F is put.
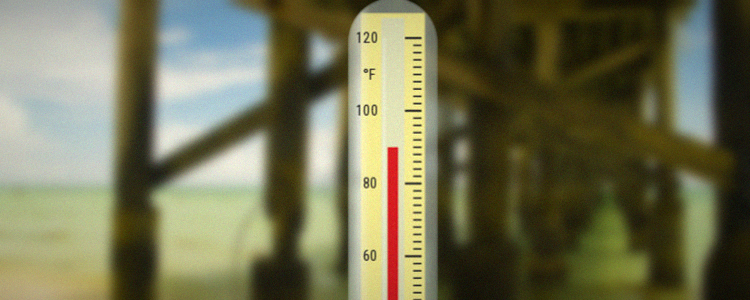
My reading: 90,°F
